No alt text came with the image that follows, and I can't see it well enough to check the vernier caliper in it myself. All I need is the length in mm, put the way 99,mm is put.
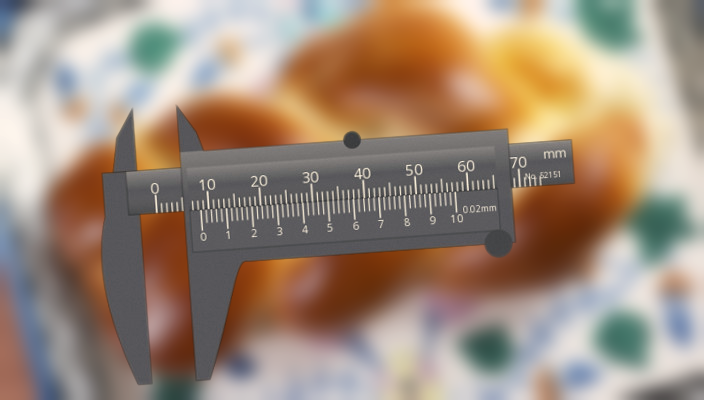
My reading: 8.5,mm
